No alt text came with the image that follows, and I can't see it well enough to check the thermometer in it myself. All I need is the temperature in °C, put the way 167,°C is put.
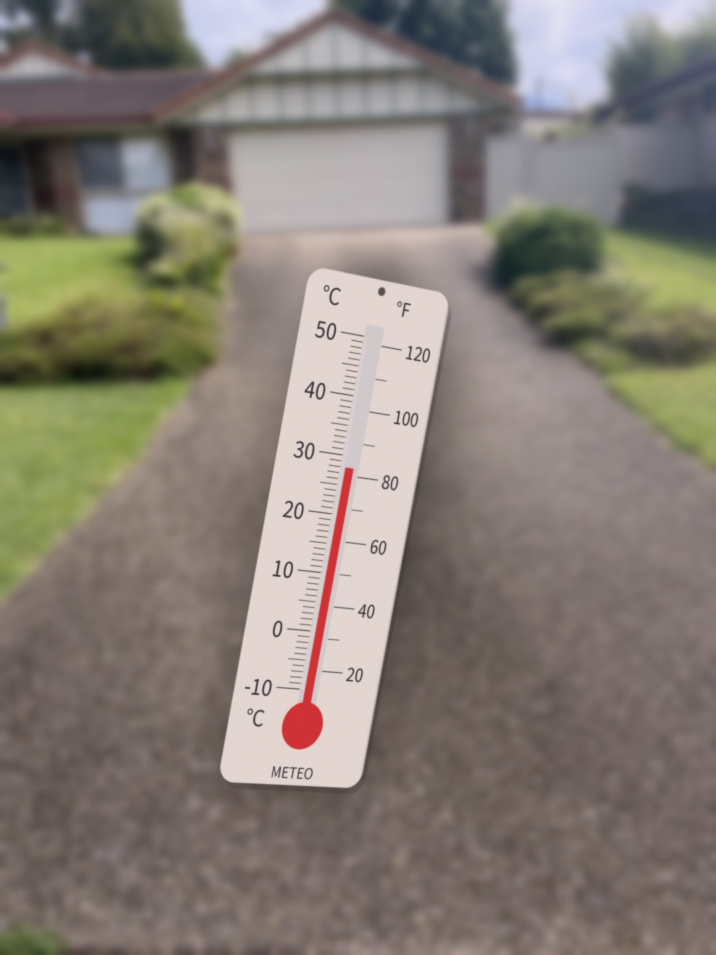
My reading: 28,°C
